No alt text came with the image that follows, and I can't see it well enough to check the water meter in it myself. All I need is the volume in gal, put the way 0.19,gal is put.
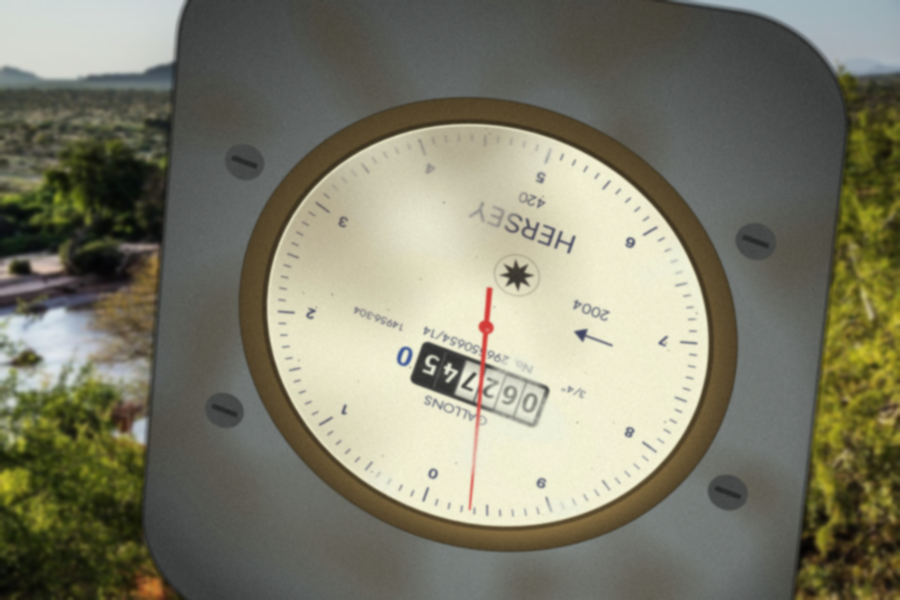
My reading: 627449.6,gal
